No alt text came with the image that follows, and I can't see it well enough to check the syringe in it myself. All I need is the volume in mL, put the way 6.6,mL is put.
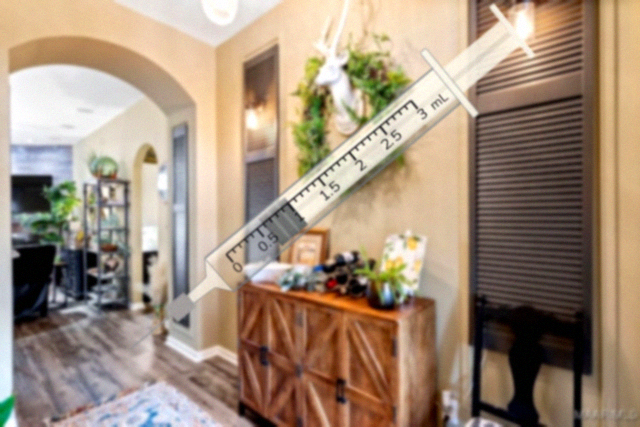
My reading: 0.6,mL
